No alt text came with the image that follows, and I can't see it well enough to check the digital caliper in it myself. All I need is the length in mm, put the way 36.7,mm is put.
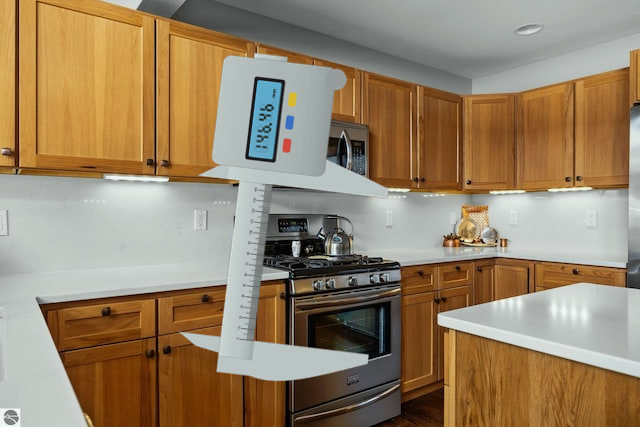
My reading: 146.46,mm
